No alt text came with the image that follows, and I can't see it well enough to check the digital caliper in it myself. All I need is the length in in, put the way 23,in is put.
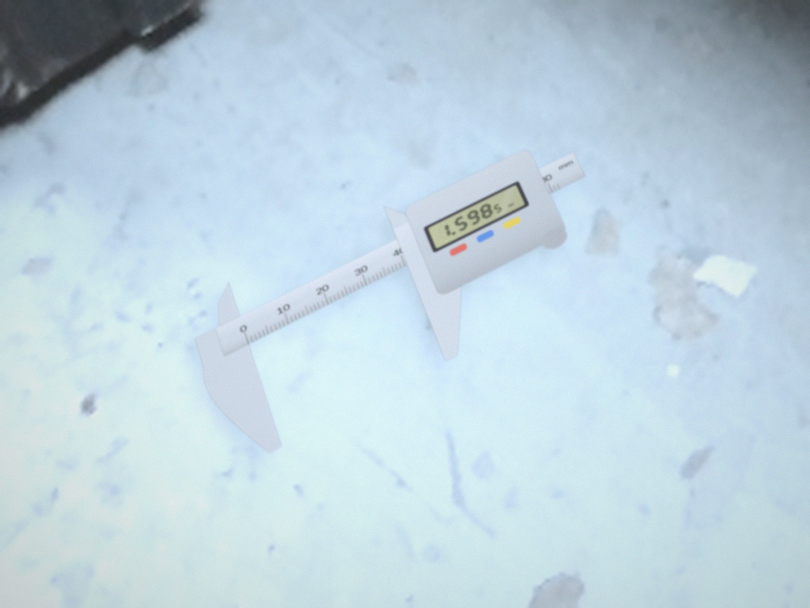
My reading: 1.5985,in
